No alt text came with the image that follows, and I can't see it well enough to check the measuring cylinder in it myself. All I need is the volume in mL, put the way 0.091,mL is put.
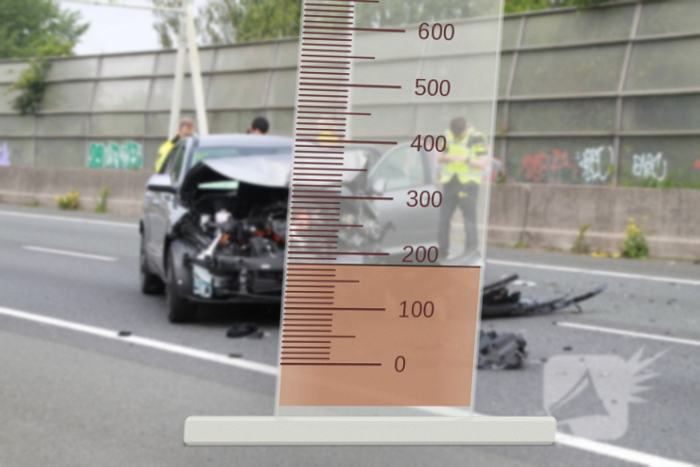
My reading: 180,mL
